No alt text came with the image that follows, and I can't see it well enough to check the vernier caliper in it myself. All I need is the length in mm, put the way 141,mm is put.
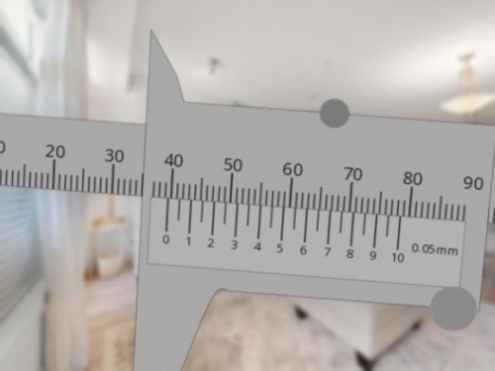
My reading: 39.5,mm
